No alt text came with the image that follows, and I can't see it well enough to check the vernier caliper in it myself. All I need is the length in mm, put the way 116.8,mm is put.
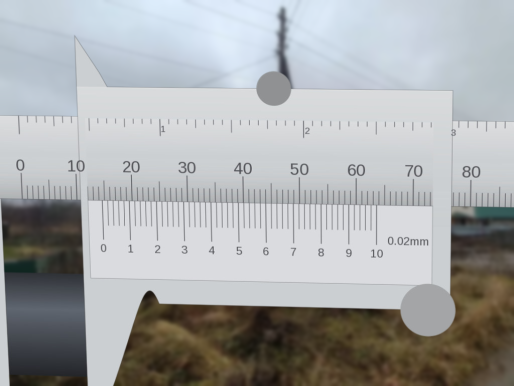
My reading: 14.6,mm
